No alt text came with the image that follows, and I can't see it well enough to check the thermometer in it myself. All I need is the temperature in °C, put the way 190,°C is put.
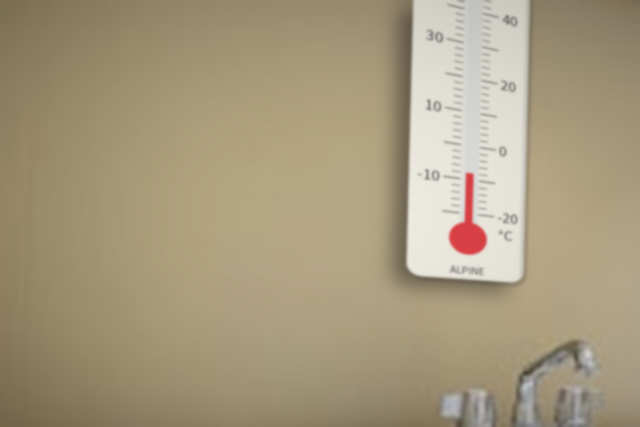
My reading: -8,°C
